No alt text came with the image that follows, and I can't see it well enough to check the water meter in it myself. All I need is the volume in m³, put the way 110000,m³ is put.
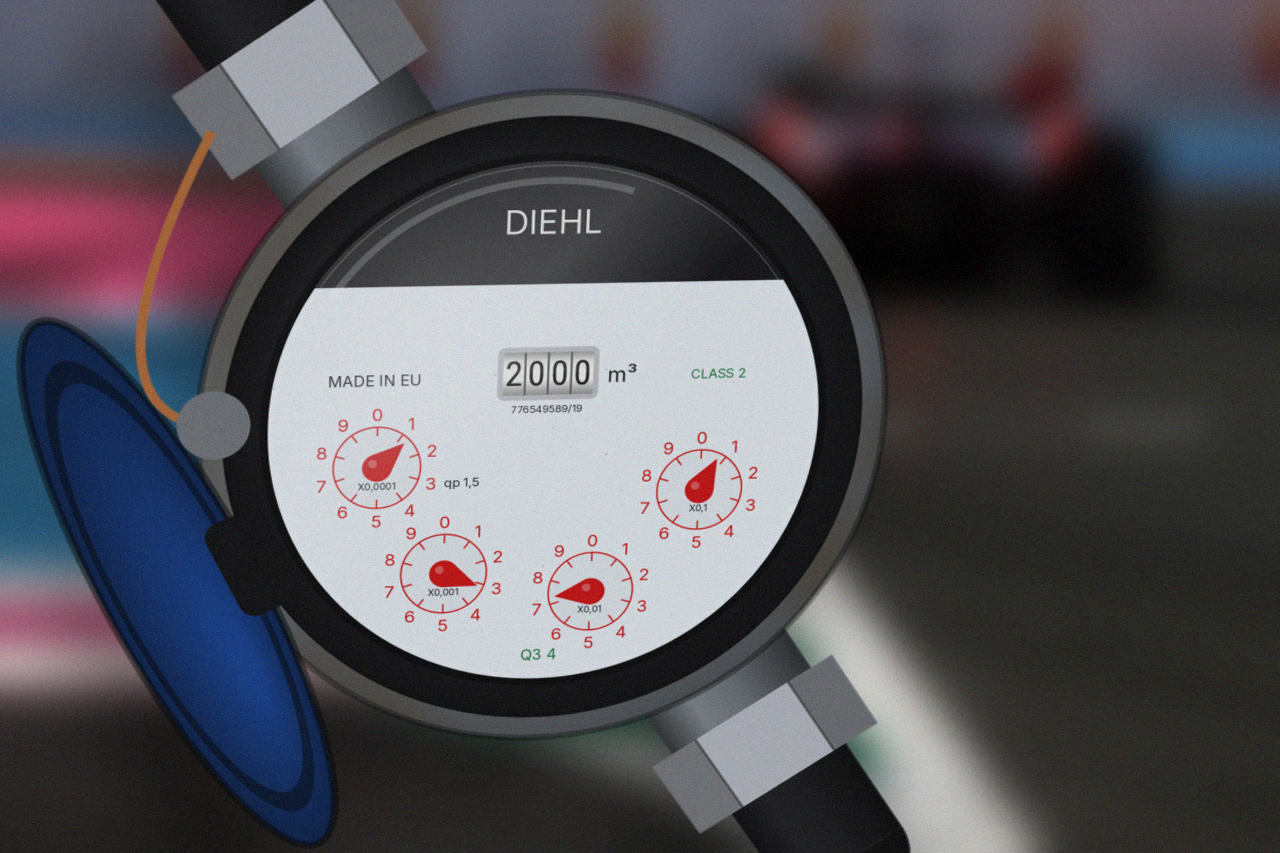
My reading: 2000.0731,m³
